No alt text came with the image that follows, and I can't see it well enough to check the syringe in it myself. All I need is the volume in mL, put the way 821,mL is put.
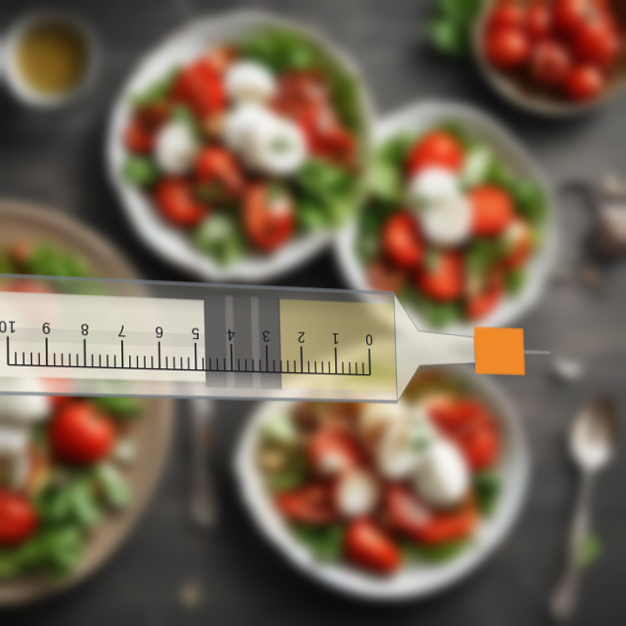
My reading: 2.6,mL
